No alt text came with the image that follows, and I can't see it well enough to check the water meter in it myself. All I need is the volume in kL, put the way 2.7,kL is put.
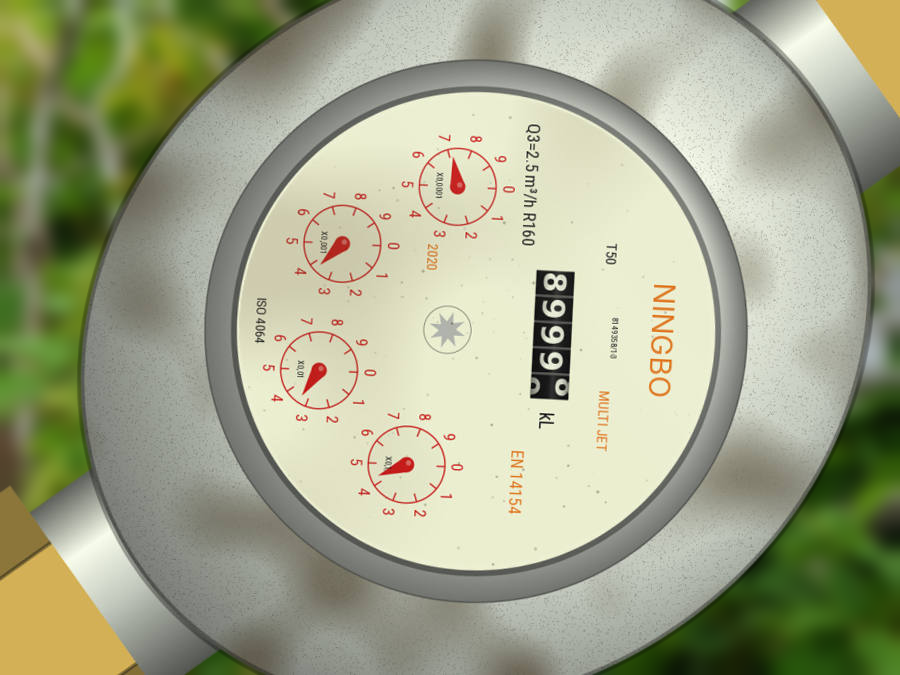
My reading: 89998.4337,kL
